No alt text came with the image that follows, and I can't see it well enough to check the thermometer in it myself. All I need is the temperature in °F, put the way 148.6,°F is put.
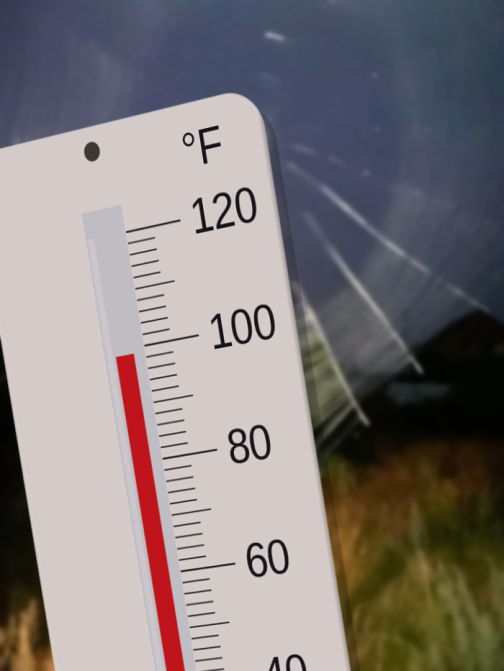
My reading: 99,°F
